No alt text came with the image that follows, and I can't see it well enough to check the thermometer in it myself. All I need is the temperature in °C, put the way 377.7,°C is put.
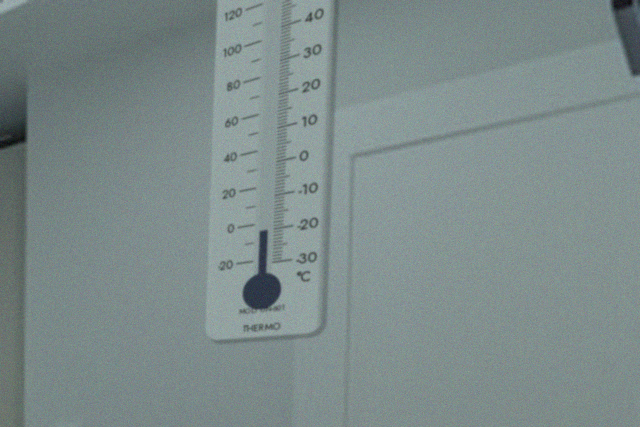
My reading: -20,°C
